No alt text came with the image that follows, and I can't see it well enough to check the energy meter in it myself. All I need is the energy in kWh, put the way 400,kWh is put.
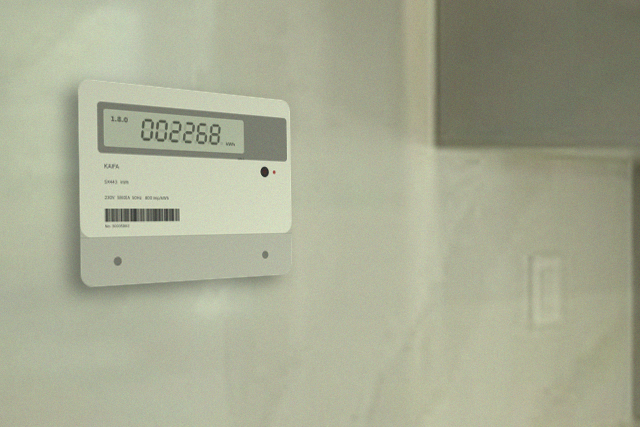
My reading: 2268,kWh
